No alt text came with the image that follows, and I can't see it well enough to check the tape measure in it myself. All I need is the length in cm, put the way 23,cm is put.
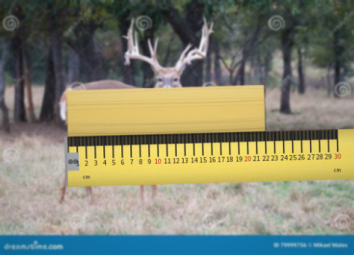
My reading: 22,cm
